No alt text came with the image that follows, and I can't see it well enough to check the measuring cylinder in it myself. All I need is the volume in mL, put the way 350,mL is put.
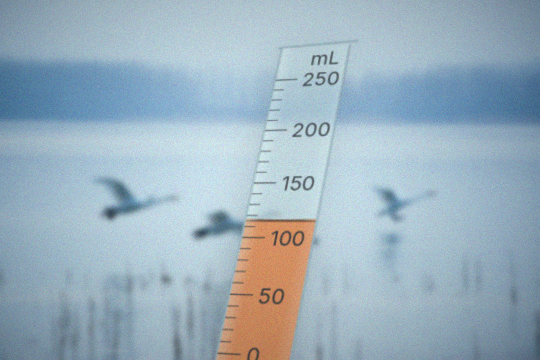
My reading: 115,mL
